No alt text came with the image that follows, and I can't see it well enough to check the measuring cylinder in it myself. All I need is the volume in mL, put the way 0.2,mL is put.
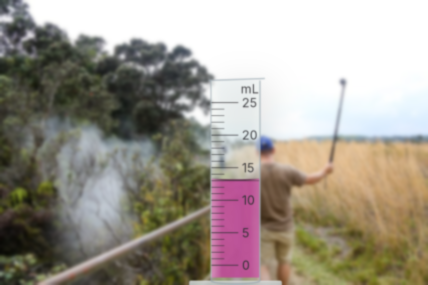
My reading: 13,mL
